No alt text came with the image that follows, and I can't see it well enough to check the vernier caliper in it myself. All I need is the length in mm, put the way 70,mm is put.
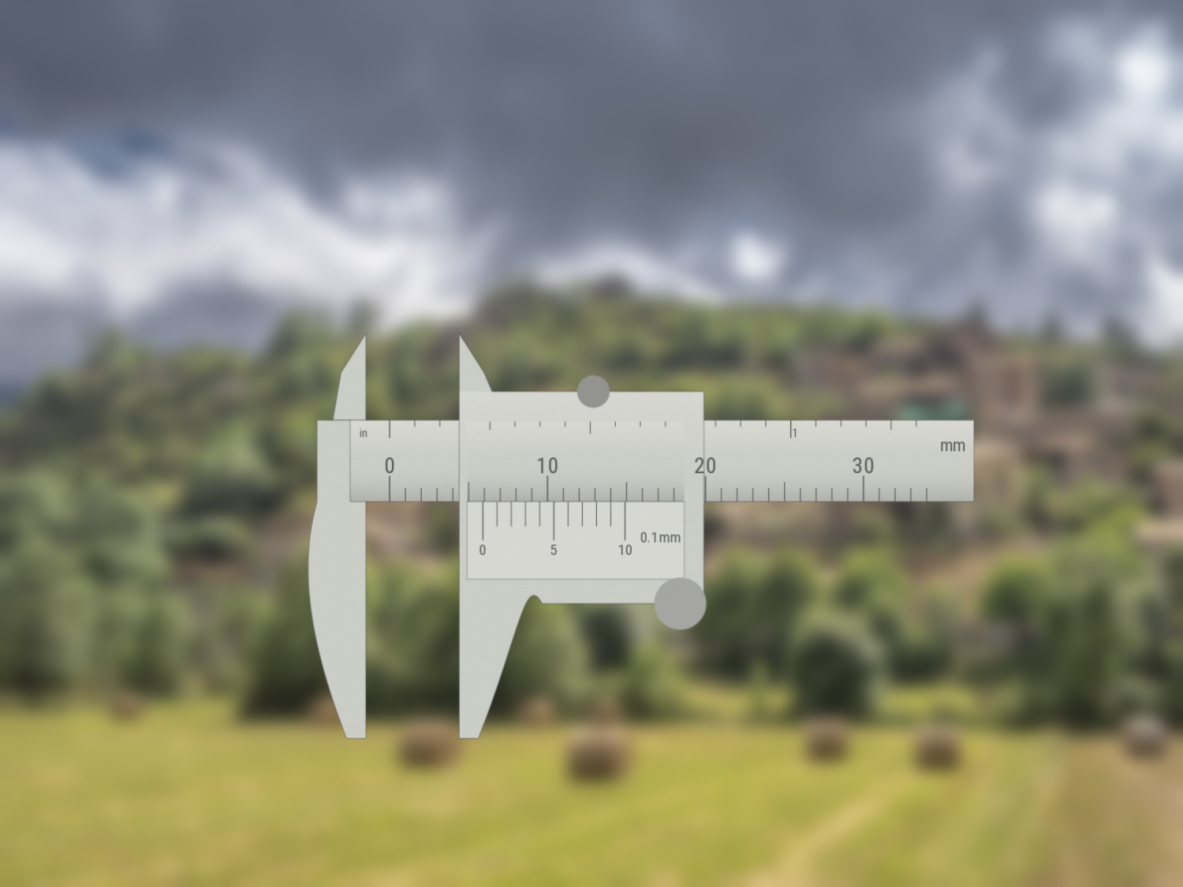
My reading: 5.9,mm
